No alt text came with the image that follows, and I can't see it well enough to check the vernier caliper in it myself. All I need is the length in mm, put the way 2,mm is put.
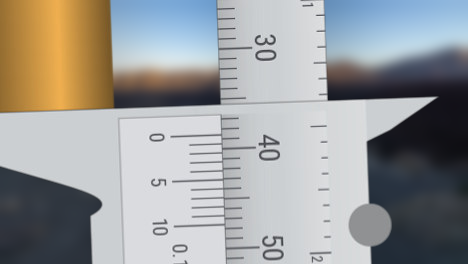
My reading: 38.6,mm
